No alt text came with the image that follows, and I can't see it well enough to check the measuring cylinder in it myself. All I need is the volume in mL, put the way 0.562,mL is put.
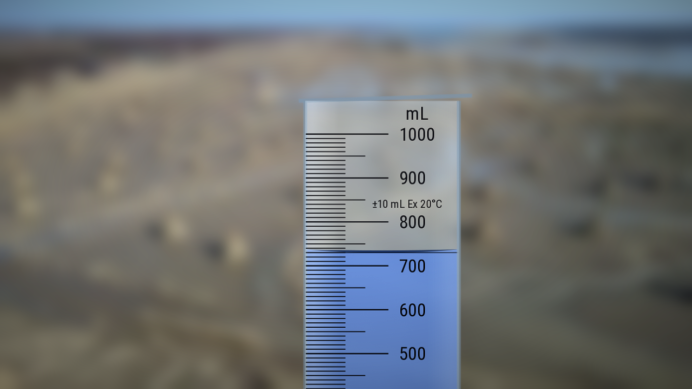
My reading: 730,mL
